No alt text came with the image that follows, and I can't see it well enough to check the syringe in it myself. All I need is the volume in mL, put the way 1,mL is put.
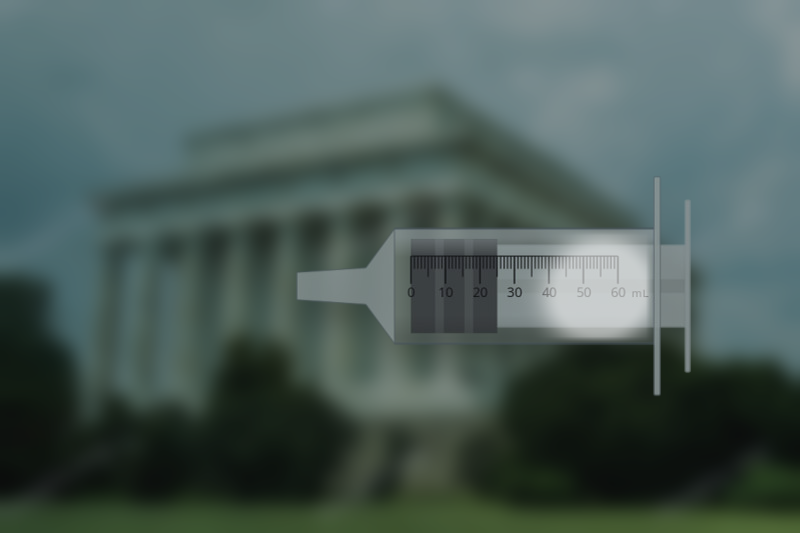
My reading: 0,mL
